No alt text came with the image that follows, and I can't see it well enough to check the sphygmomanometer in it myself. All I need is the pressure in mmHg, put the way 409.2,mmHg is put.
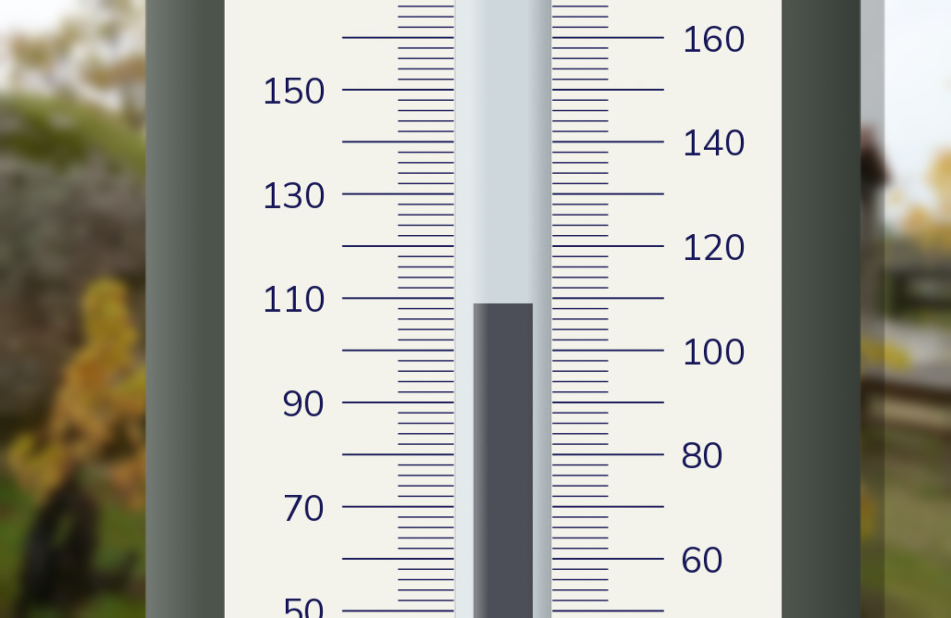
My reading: 109,mmHg
